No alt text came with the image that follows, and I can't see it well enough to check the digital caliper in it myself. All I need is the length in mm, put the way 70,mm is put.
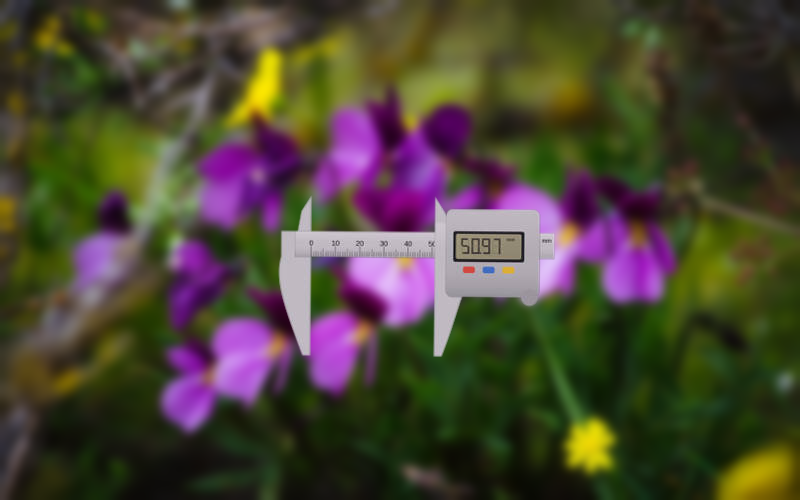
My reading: 50.97,mm
